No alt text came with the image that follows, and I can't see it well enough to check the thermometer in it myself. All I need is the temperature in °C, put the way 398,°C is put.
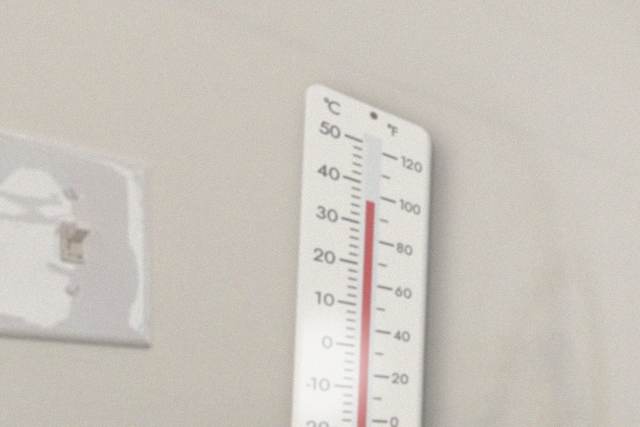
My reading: 36,°C
